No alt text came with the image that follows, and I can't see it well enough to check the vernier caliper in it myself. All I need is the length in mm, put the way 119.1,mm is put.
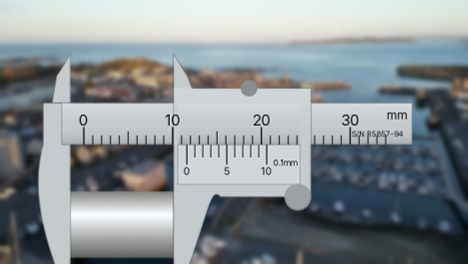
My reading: 11.6,mm
